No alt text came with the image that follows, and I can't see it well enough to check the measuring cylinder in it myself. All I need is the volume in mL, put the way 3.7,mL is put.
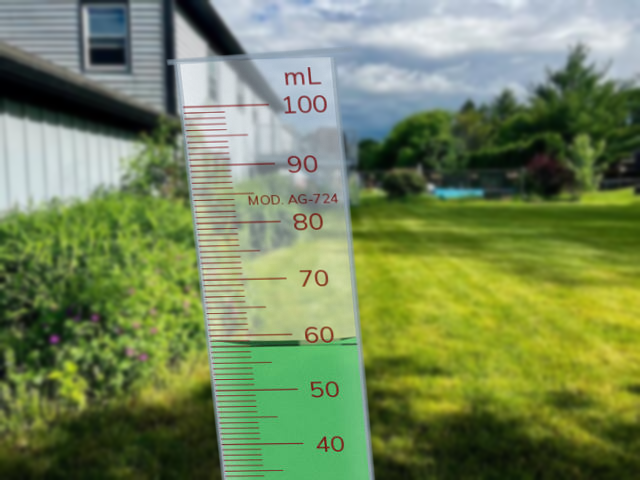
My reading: 58,mL
